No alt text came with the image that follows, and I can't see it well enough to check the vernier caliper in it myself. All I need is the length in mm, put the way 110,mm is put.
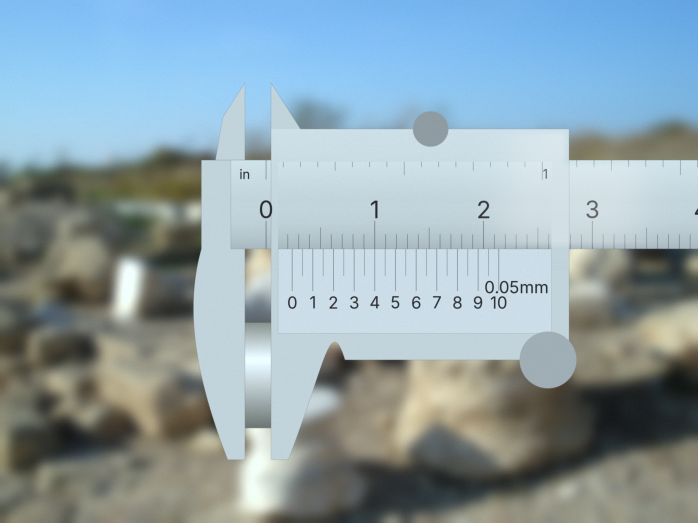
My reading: 2.4,mm
